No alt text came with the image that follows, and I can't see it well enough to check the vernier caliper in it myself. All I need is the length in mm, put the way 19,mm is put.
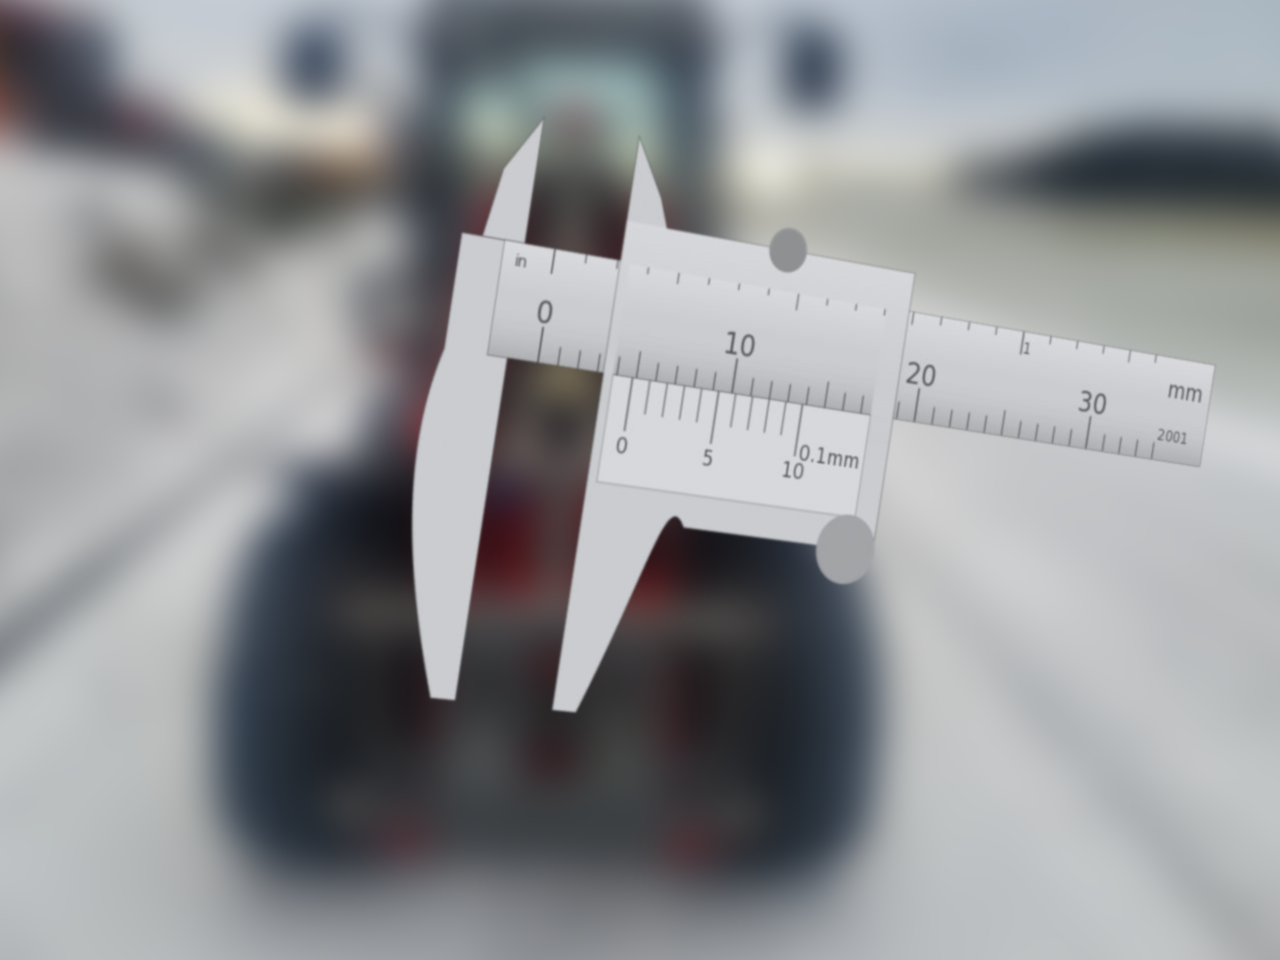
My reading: 4.8,mm
